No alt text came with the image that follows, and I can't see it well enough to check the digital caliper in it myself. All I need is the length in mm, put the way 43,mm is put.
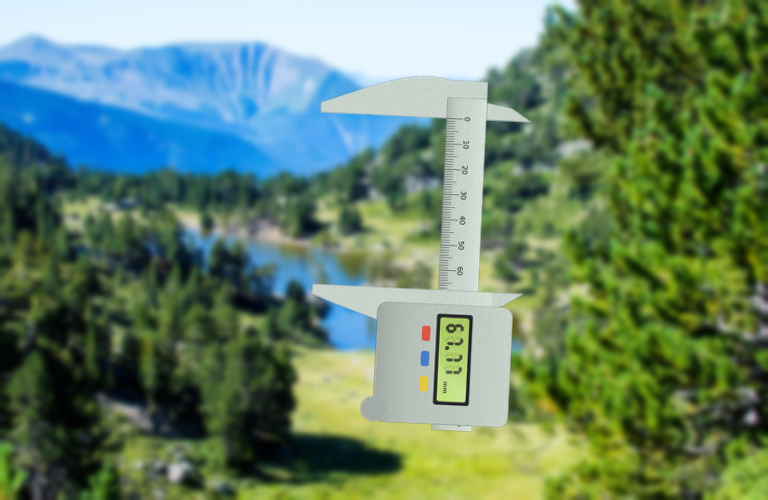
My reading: 67.77,mm
